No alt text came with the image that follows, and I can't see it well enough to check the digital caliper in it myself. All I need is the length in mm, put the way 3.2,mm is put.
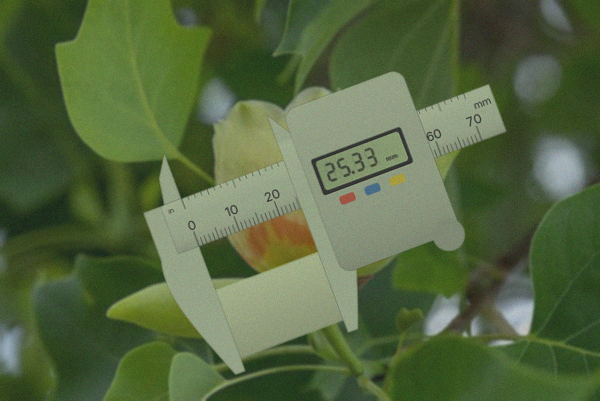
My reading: 25.33,mm
